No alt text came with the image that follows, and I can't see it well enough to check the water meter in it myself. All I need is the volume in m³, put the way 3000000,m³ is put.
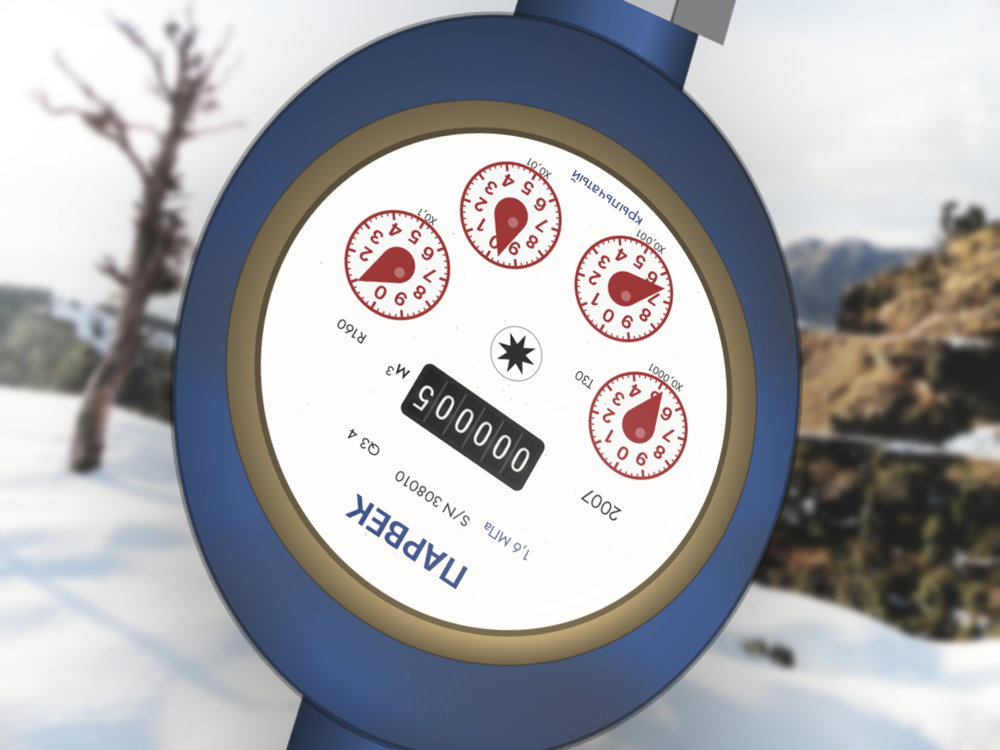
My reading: 5.0965,m³
